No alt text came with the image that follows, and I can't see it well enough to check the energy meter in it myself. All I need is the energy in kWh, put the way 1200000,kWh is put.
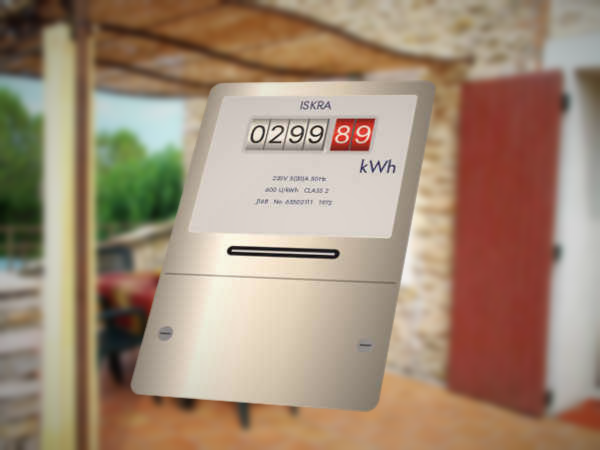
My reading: 299.89,kWh
